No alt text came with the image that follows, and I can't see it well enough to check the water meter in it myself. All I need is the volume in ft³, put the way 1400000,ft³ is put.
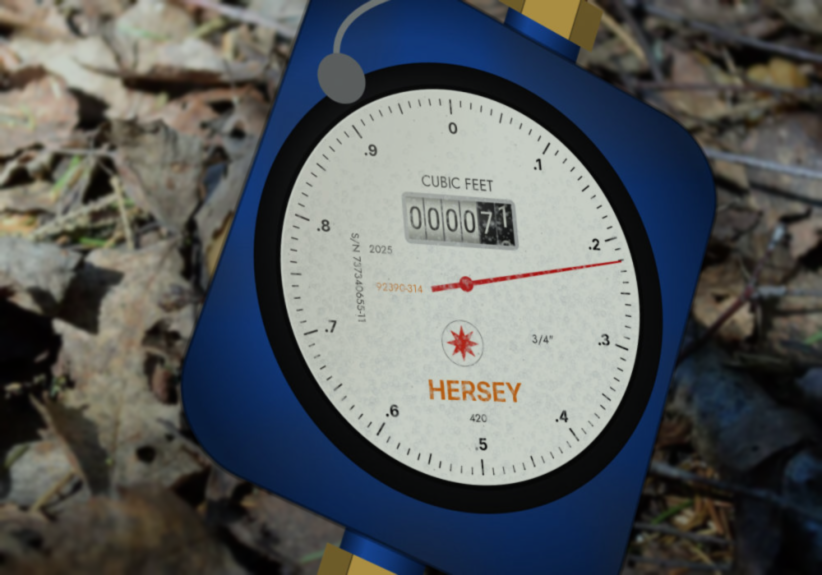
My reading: 71.22,ft³
